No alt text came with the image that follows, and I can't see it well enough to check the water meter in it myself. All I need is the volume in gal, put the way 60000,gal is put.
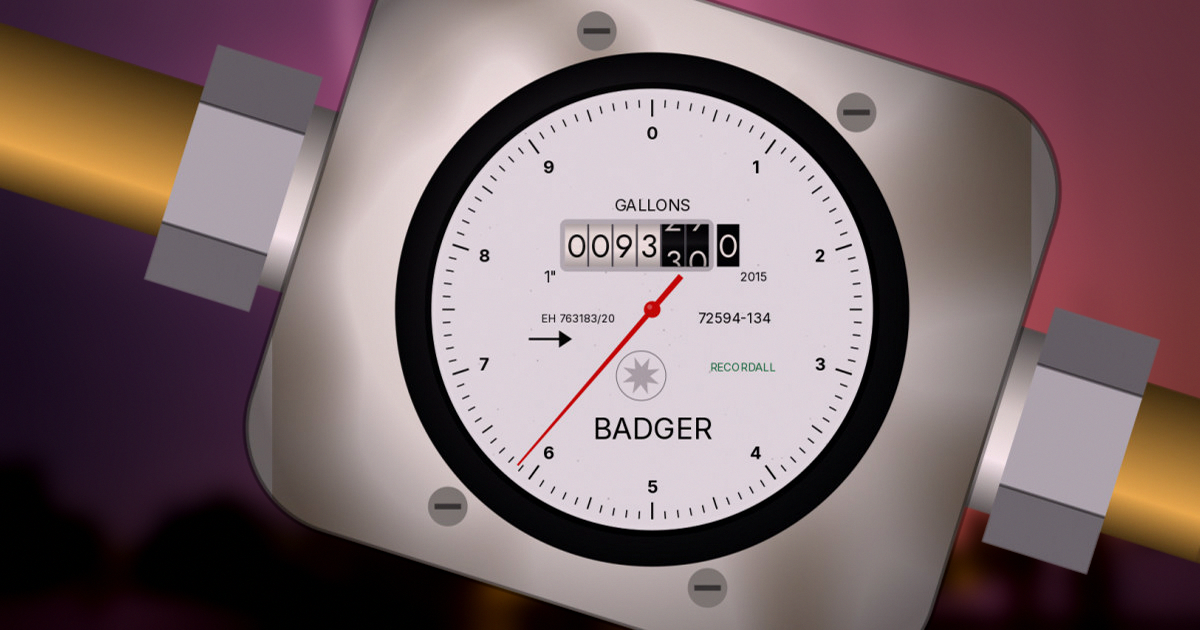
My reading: 93296.1,gal
